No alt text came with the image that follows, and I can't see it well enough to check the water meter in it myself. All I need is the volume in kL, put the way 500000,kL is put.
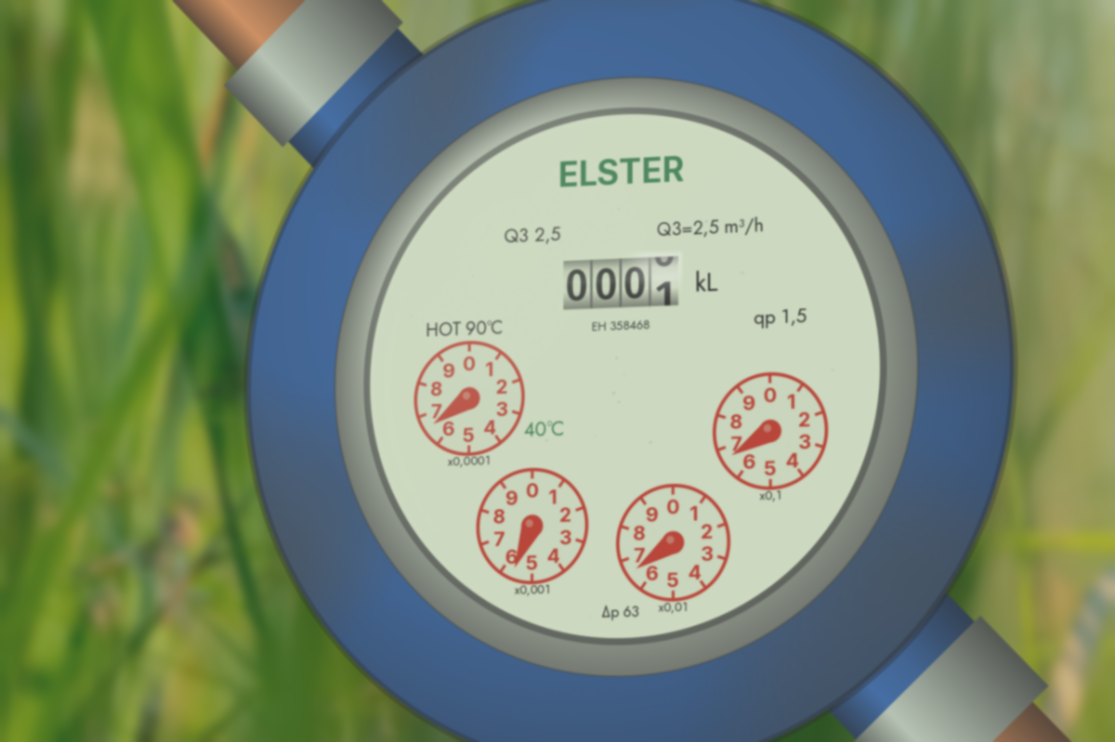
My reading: 0.6656,kL
